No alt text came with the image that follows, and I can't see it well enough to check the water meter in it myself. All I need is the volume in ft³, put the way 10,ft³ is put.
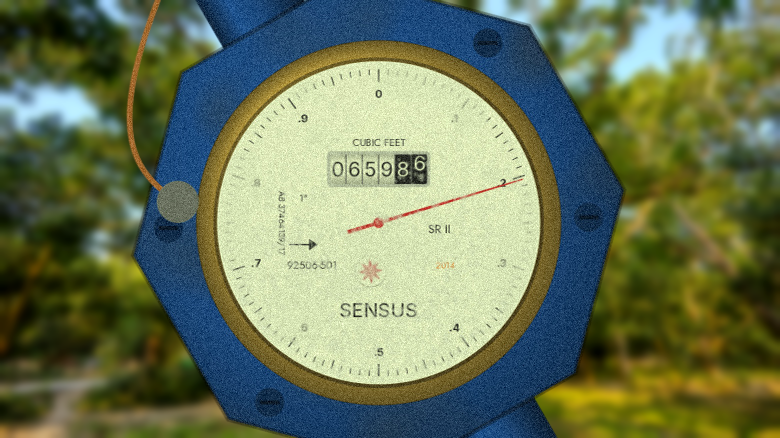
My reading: 65986.20,ft³
